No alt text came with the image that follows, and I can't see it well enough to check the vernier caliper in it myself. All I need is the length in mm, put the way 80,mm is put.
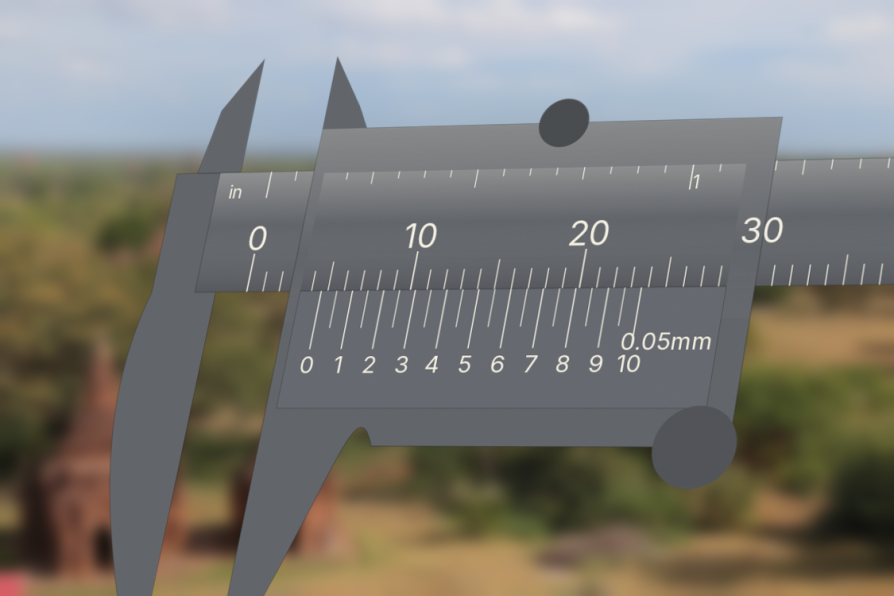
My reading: 4.6,mm
